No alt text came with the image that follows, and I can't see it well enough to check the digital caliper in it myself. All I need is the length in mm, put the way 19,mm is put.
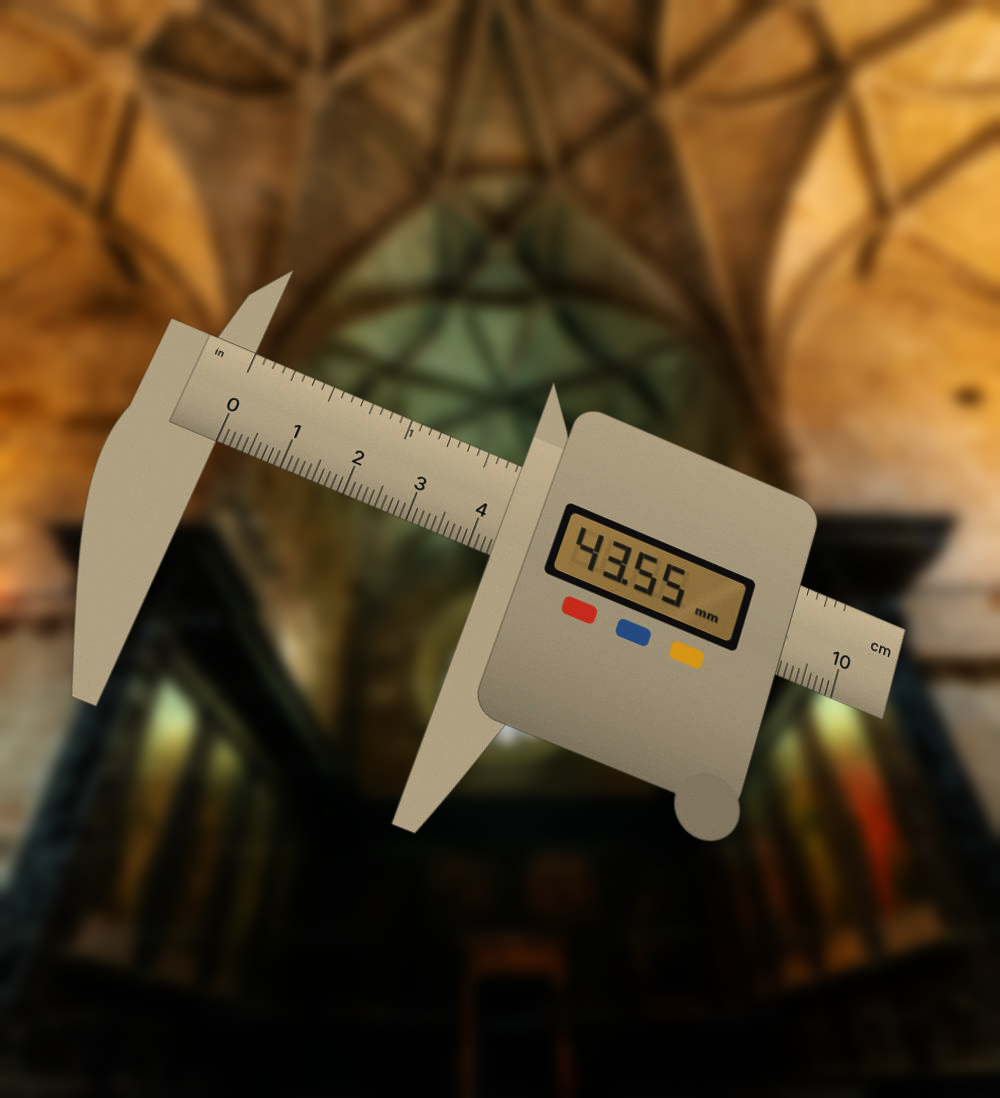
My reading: 43.55,mm
